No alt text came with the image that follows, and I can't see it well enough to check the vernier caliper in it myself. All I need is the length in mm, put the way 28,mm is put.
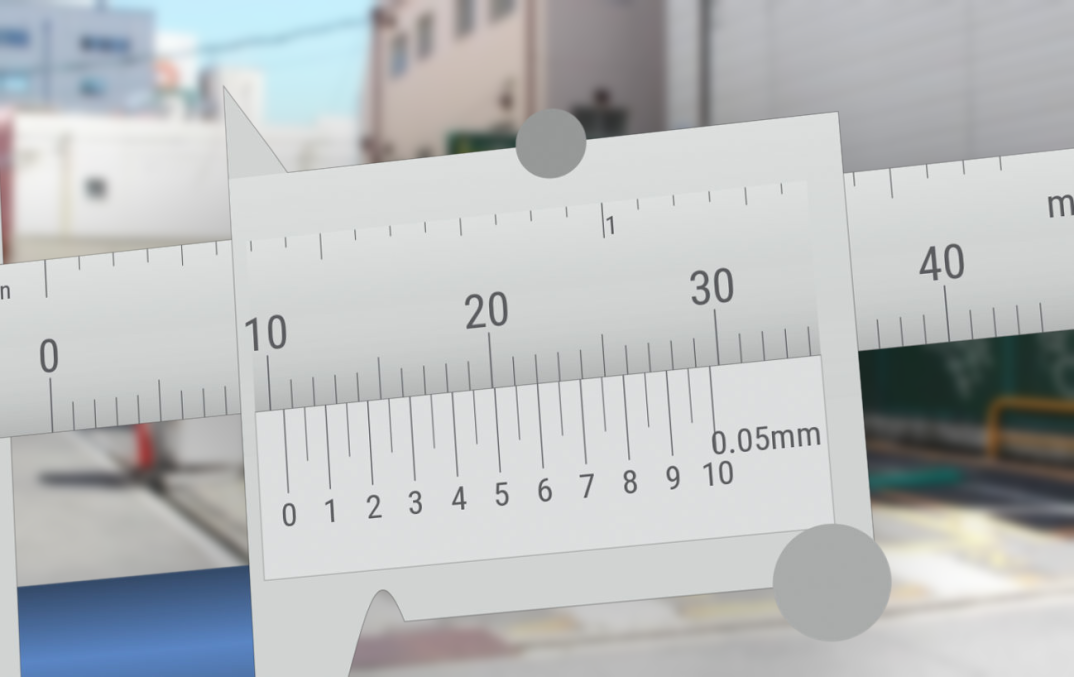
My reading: 10.60,mm
